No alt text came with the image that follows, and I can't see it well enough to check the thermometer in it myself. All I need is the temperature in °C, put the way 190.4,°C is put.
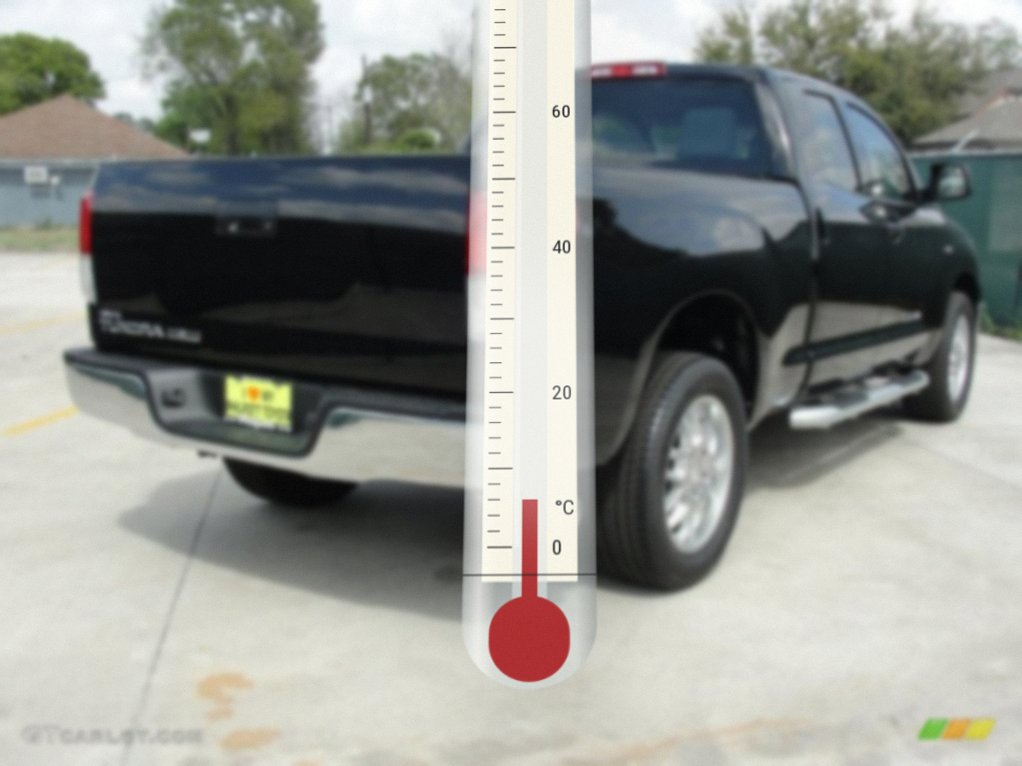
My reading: 6,°C
